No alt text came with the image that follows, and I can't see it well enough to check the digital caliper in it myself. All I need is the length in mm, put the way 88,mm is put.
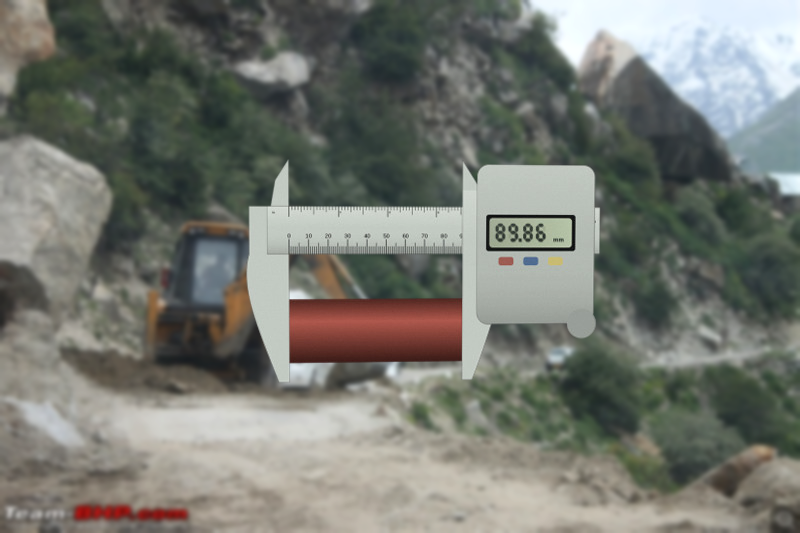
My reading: 89.86,mm
